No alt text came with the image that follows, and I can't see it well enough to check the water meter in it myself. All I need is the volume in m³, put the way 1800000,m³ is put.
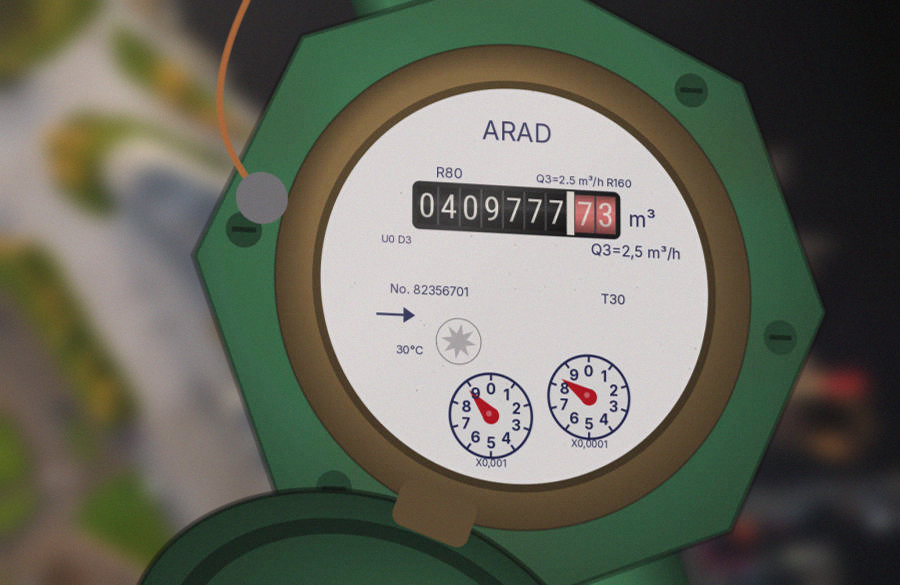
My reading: 409777.7388,m³
